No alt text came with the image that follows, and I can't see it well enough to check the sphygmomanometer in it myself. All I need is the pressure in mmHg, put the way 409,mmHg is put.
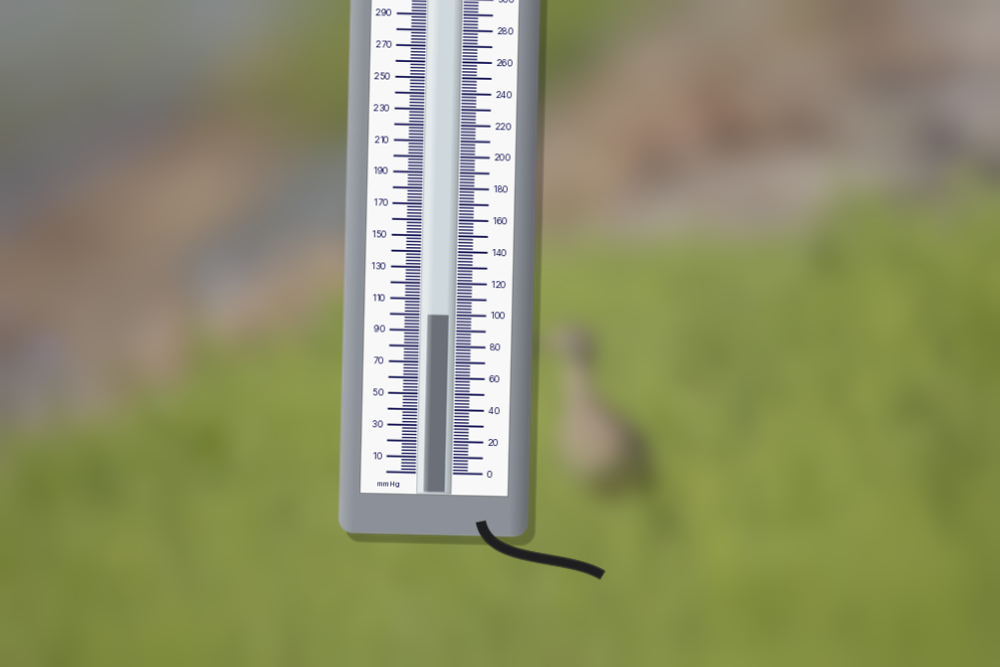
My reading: 100,mmHg
